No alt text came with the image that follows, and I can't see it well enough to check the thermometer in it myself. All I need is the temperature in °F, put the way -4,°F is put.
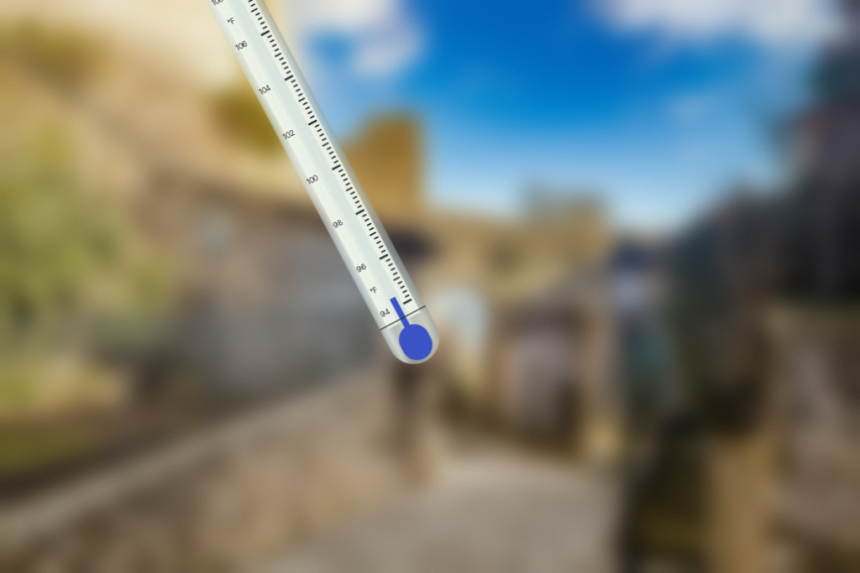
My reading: 94.4,°F
